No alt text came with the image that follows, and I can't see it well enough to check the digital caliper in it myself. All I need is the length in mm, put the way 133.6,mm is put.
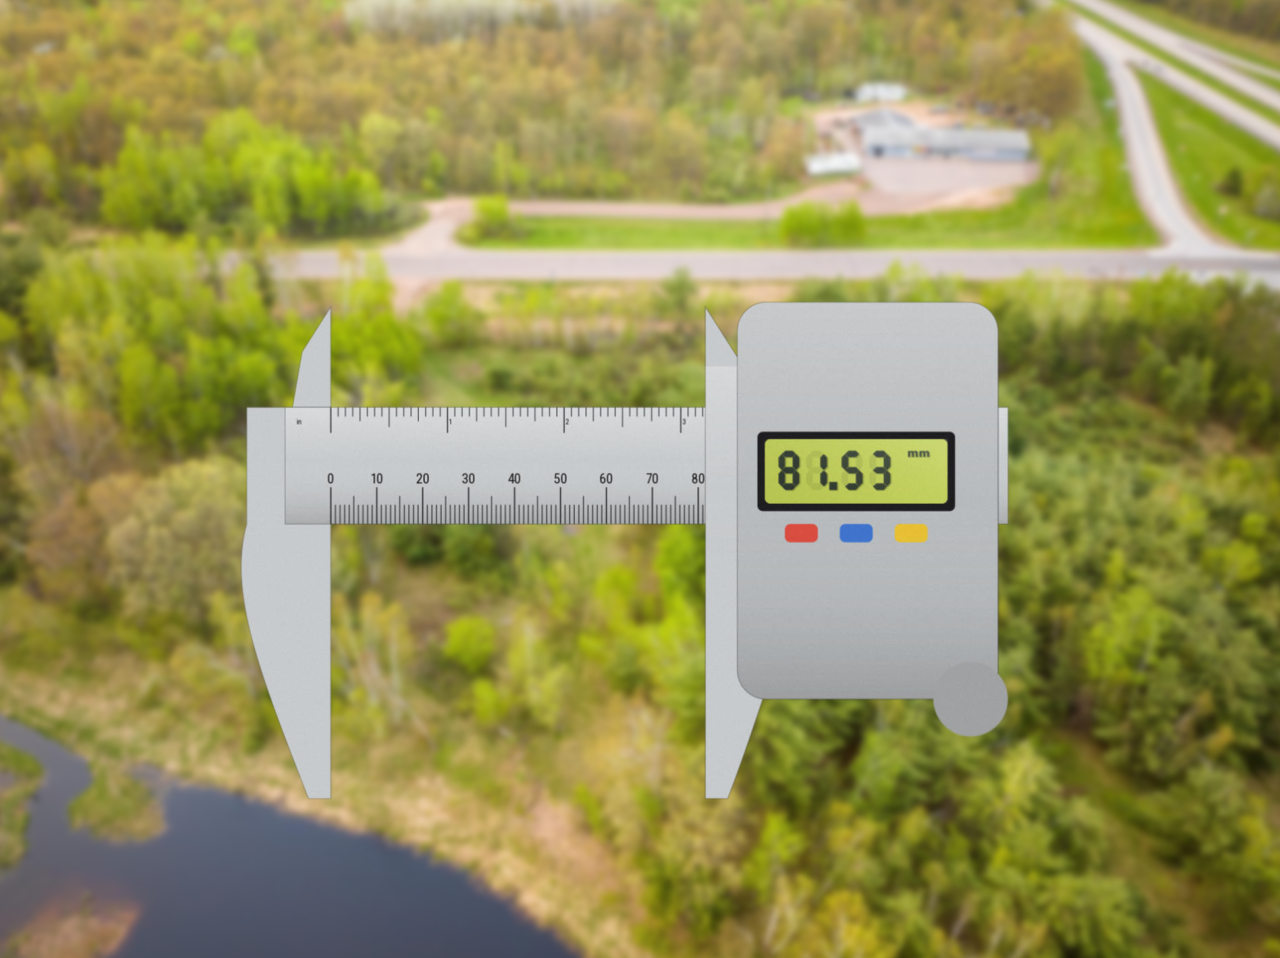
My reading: 81.53,mm
